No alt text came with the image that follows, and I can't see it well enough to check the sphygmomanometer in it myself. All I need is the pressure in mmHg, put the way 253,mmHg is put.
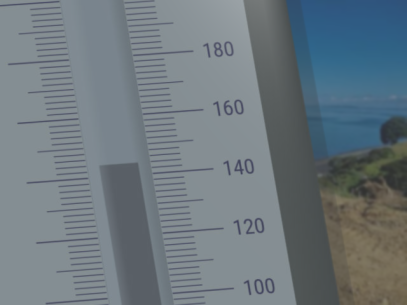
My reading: 144,mmHg
